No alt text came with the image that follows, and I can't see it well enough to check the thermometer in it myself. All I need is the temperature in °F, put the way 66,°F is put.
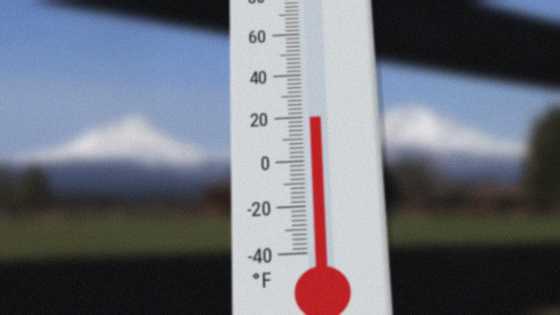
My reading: 20,°F
